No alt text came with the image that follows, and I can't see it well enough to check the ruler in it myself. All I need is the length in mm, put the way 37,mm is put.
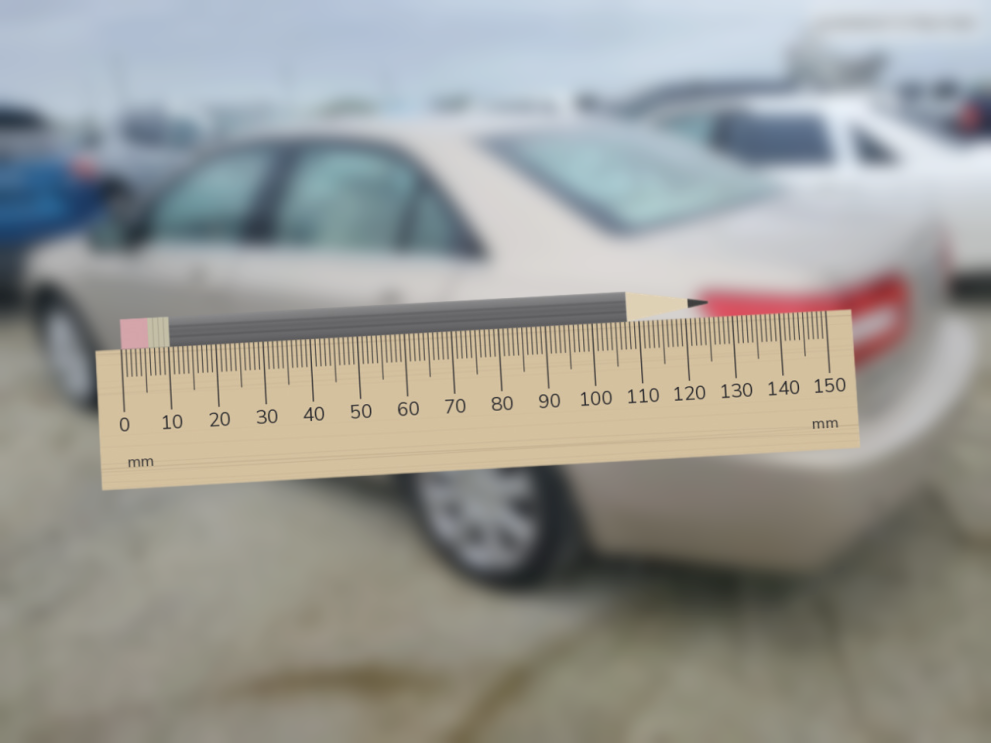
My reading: 125,mm
